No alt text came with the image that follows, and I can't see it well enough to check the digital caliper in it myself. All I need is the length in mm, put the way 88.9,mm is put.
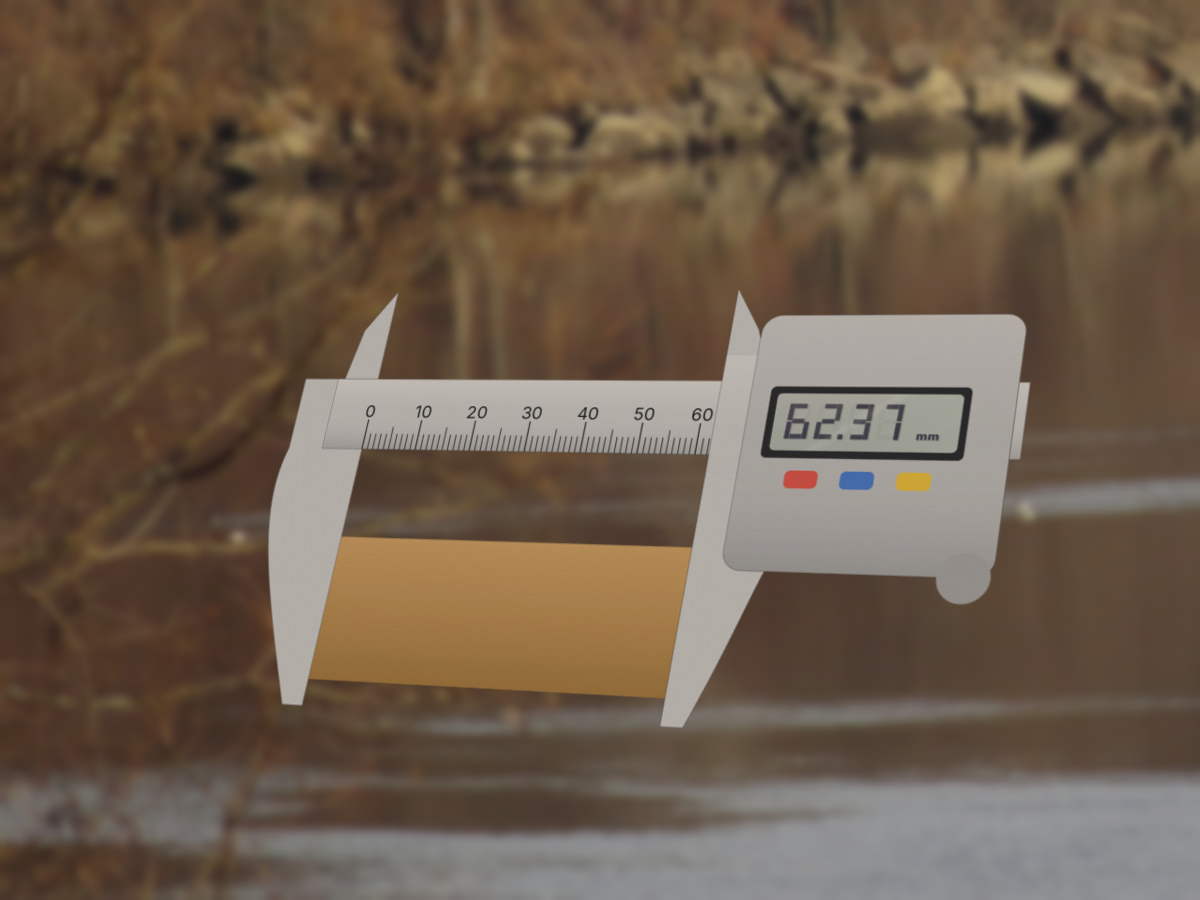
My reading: 62.37,mm
